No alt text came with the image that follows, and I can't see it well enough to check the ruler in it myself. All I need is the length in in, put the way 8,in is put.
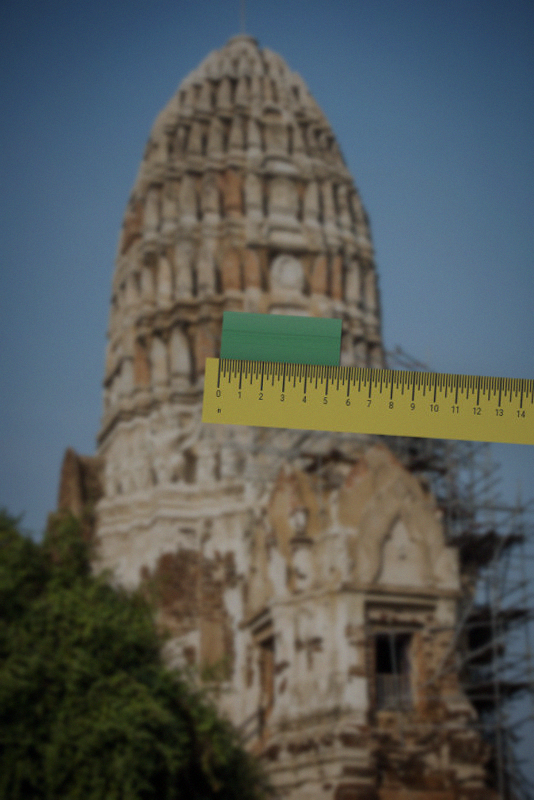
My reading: 5.5,in
